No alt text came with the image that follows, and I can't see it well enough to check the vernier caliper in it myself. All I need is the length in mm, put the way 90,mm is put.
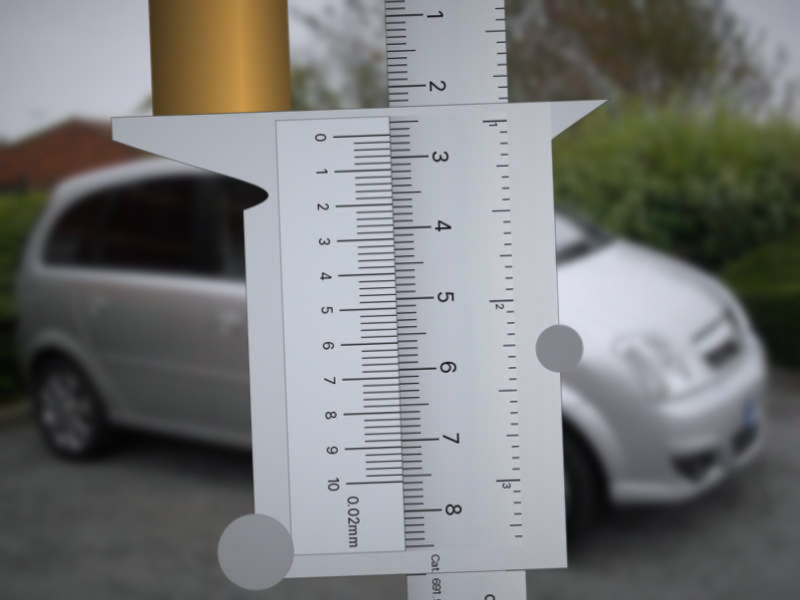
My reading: 26.8,mm
